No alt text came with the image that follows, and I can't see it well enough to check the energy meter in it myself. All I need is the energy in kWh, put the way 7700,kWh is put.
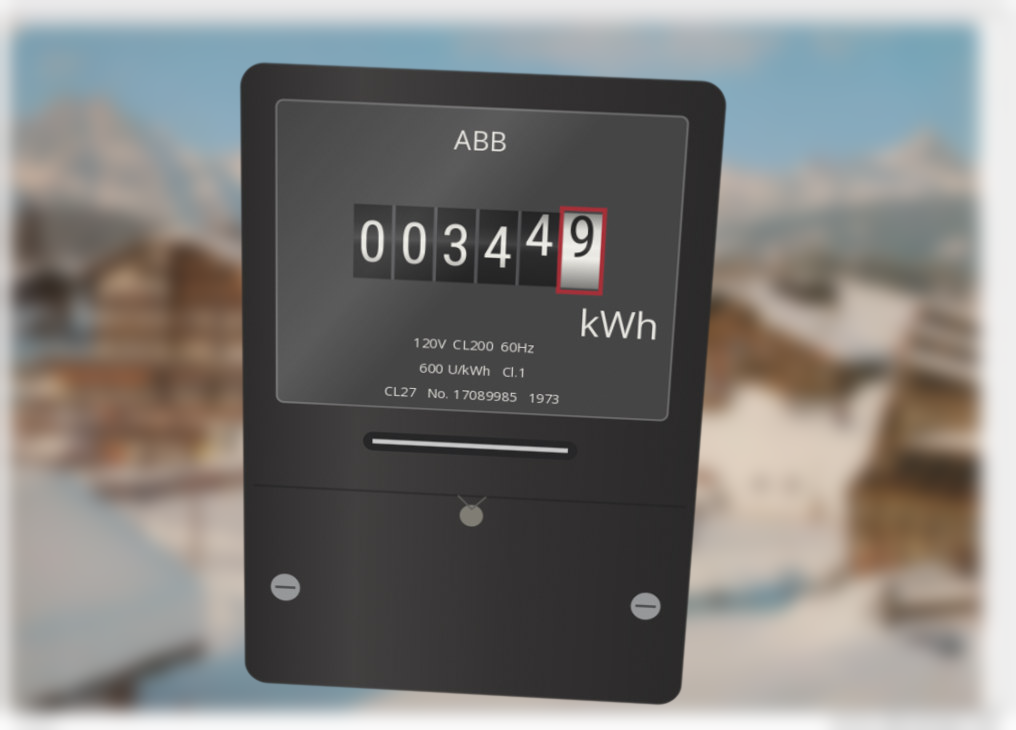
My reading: 344.9,kWh
